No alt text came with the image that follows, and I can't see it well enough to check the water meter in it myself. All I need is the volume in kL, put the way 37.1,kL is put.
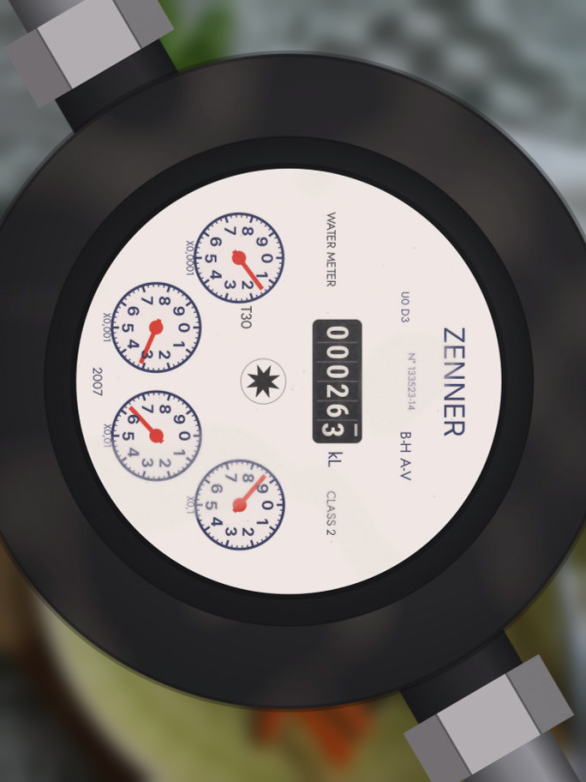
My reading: 262.8631,kL
